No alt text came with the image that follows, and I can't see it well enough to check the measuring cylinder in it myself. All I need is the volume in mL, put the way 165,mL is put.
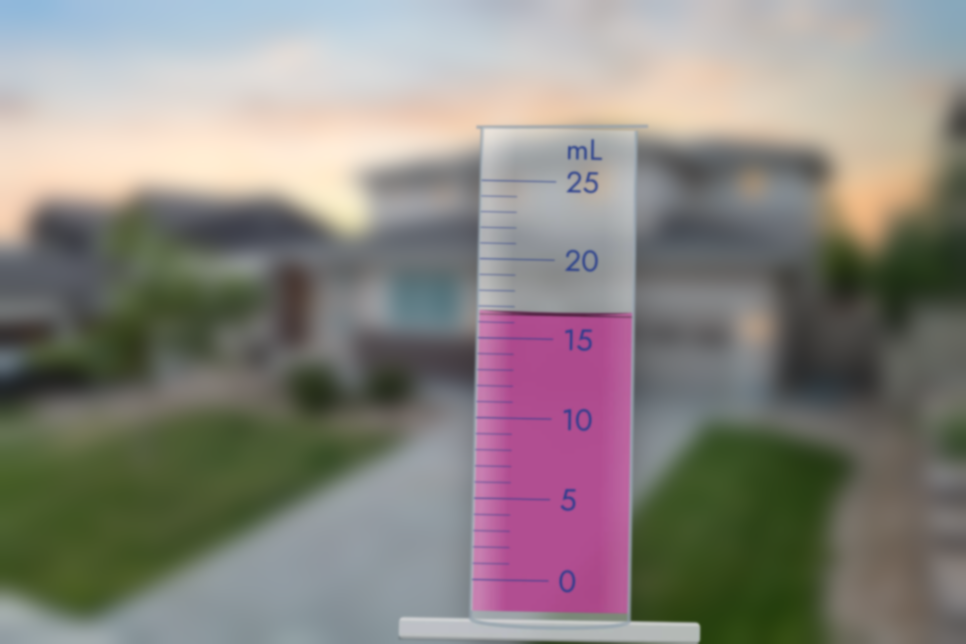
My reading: 16.5,mL
